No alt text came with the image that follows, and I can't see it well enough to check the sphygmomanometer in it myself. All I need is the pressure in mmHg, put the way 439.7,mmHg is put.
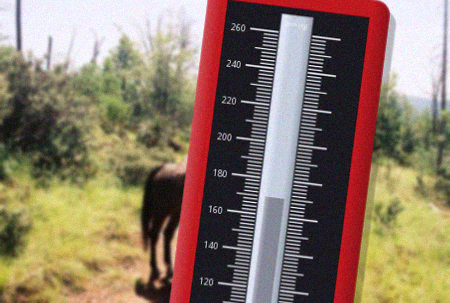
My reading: 170,mmHg
